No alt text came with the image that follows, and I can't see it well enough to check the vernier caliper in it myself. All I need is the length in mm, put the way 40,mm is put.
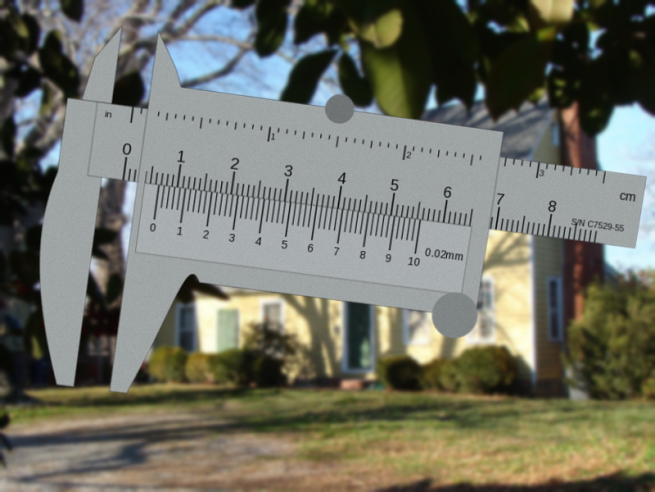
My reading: 6.6,mm
